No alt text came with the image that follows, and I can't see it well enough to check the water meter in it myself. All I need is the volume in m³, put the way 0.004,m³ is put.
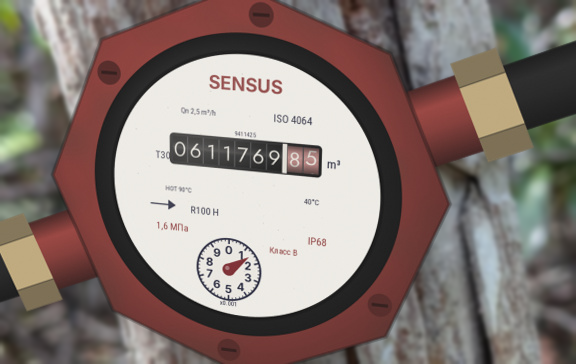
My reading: 611769.851,m³
